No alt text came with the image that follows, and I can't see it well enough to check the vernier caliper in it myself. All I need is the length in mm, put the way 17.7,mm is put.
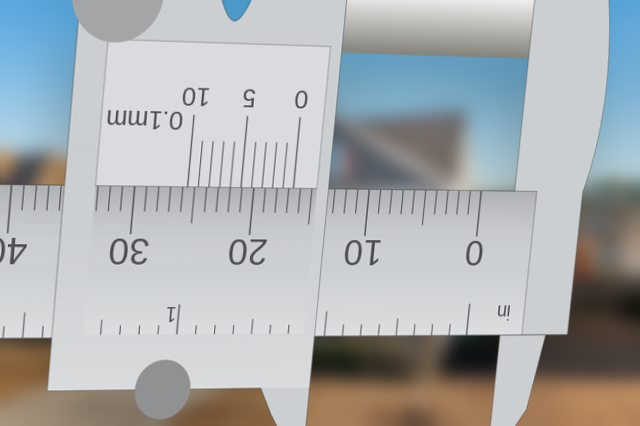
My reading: 16.6,mm
